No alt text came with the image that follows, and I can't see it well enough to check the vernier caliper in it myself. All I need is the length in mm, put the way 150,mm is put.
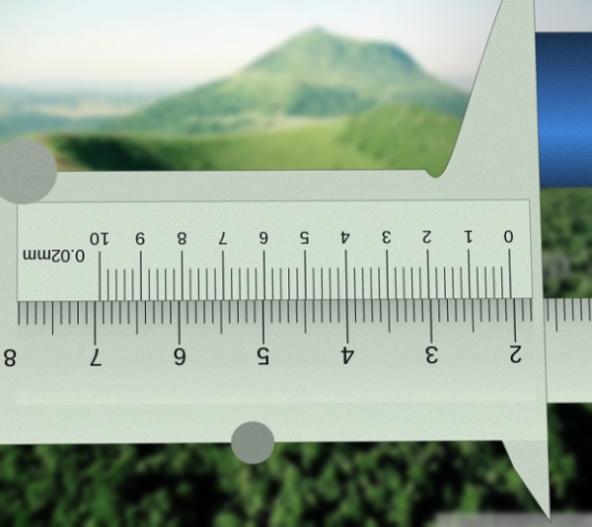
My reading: 20.4,mm
